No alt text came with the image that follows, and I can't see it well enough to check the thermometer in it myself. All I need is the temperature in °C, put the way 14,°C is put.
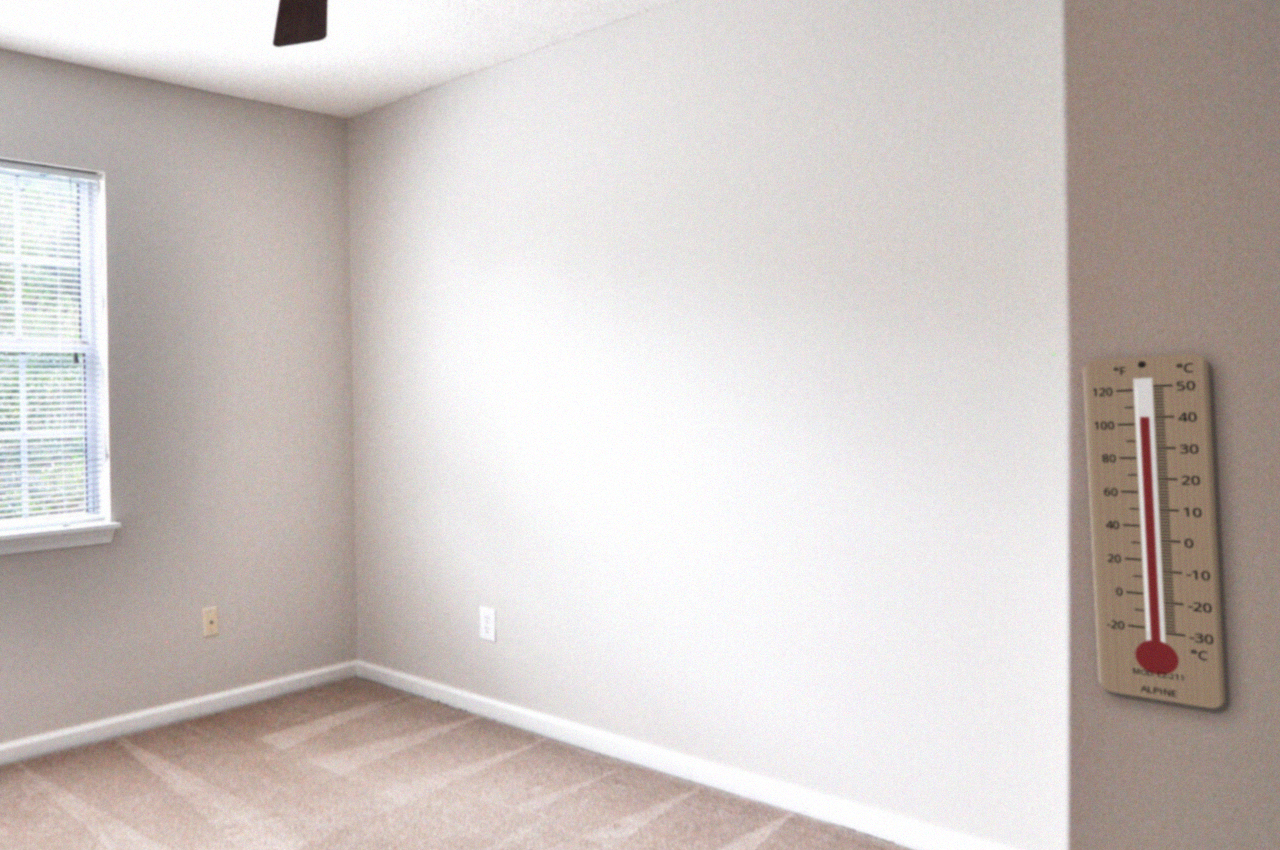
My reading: 40,°C
